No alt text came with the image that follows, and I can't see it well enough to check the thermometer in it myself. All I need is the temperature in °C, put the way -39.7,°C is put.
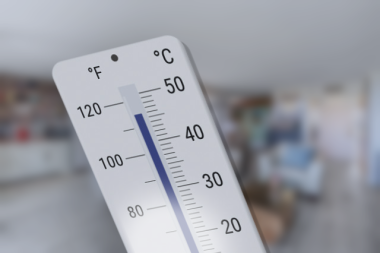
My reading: 46,°C
